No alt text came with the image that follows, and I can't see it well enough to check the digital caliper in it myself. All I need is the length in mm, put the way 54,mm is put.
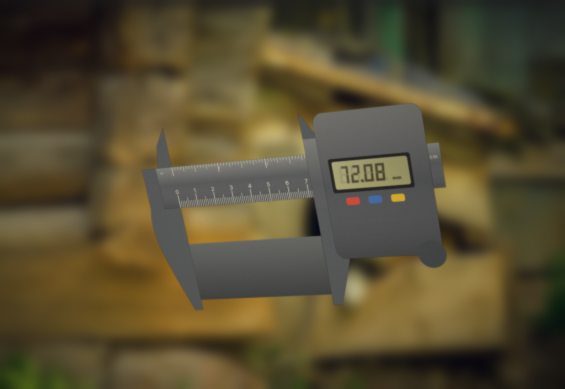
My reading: 72.08,mm
